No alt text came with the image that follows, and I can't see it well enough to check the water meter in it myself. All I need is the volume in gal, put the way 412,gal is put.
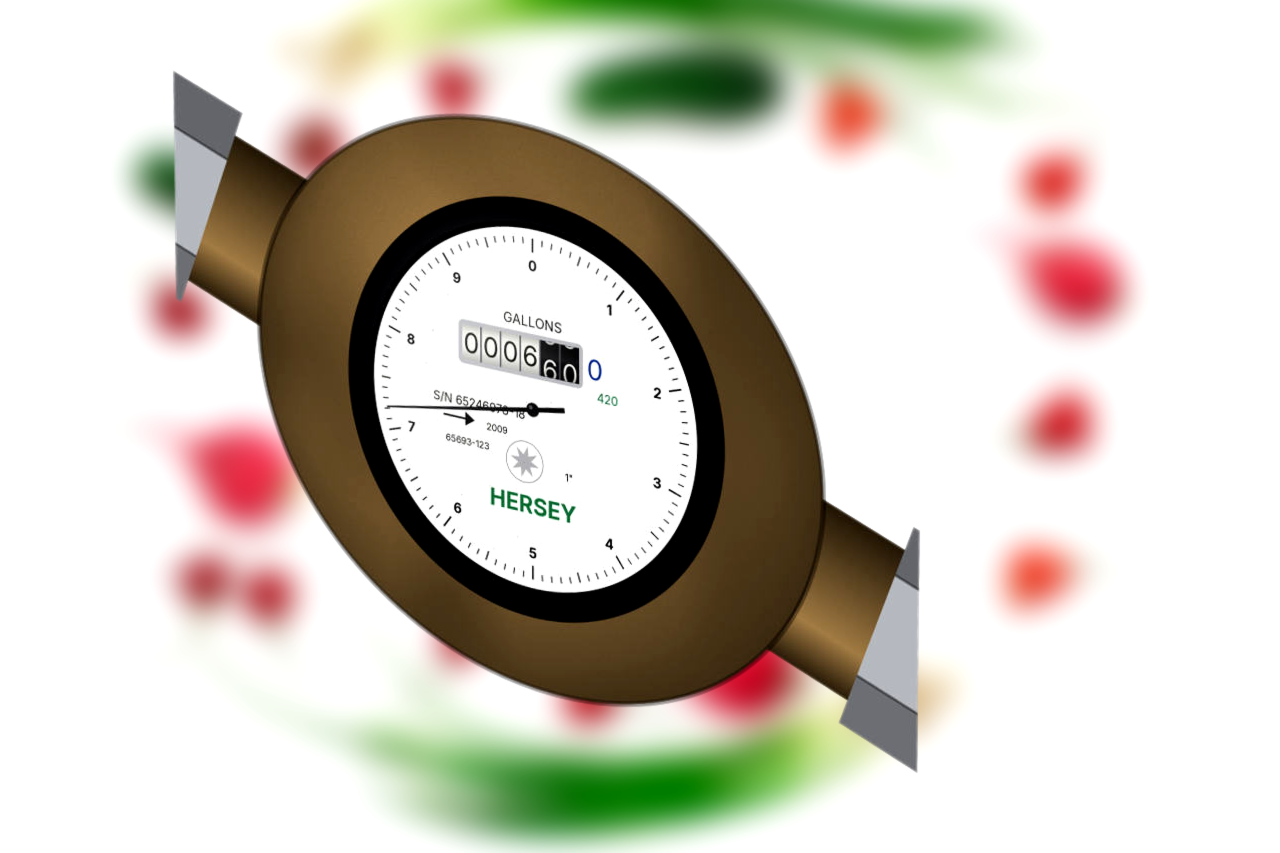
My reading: 6597.2,gal
